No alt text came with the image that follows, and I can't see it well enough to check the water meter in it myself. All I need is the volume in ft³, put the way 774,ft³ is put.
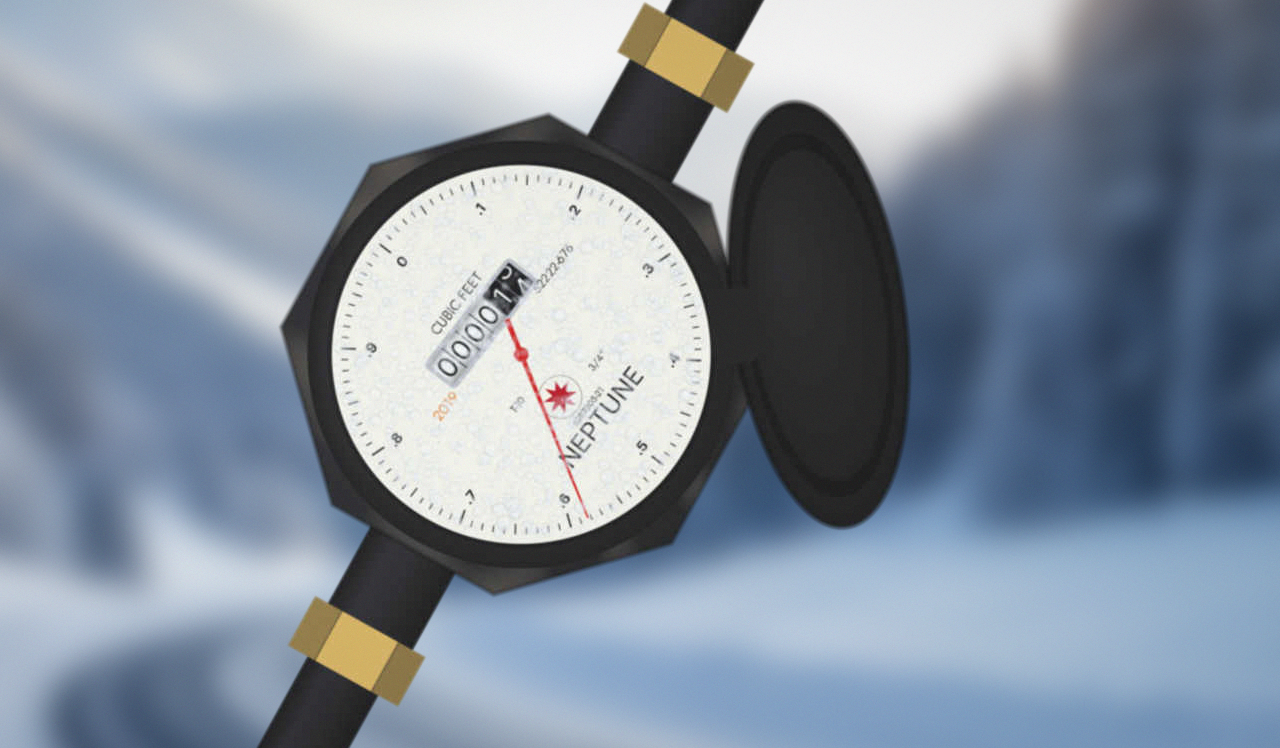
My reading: 13.58,ft³
